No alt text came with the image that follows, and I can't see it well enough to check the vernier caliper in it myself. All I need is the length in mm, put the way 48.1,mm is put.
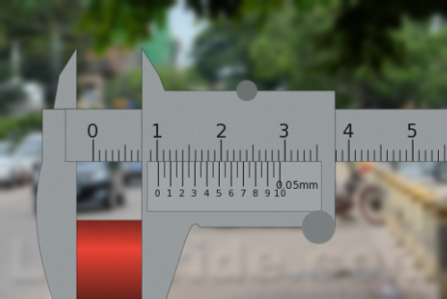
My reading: 10.2,mm
